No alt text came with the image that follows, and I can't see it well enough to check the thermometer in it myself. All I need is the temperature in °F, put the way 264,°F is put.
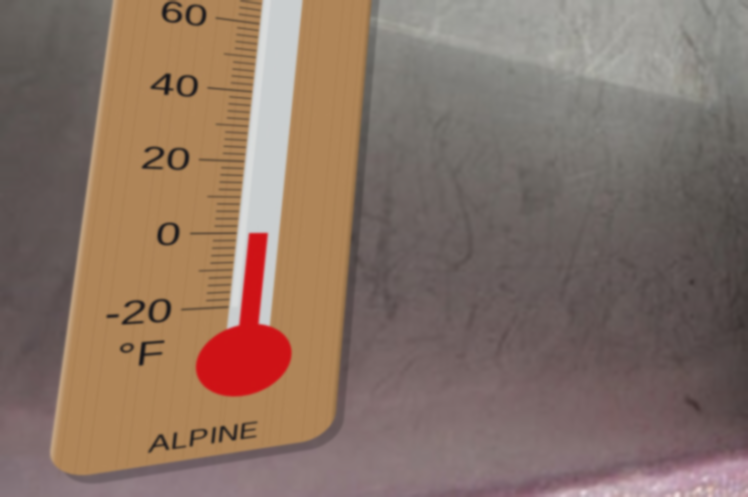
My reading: 0,°F
